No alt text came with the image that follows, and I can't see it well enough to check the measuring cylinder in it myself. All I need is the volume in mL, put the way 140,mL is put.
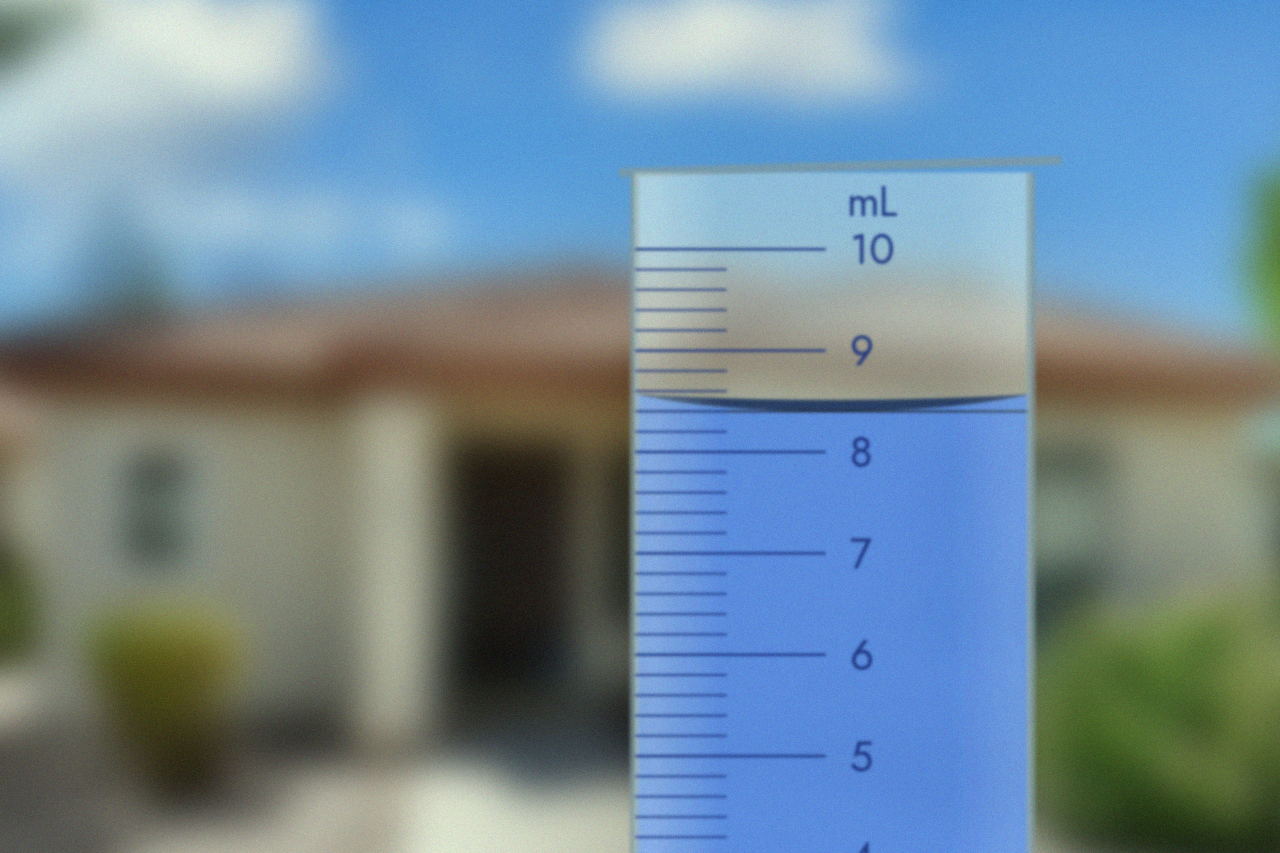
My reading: 8.4,mL
